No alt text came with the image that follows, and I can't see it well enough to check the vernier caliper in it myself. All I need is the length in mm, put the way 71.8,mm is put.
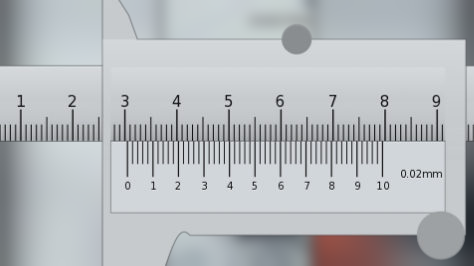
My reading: 30.5,mm
